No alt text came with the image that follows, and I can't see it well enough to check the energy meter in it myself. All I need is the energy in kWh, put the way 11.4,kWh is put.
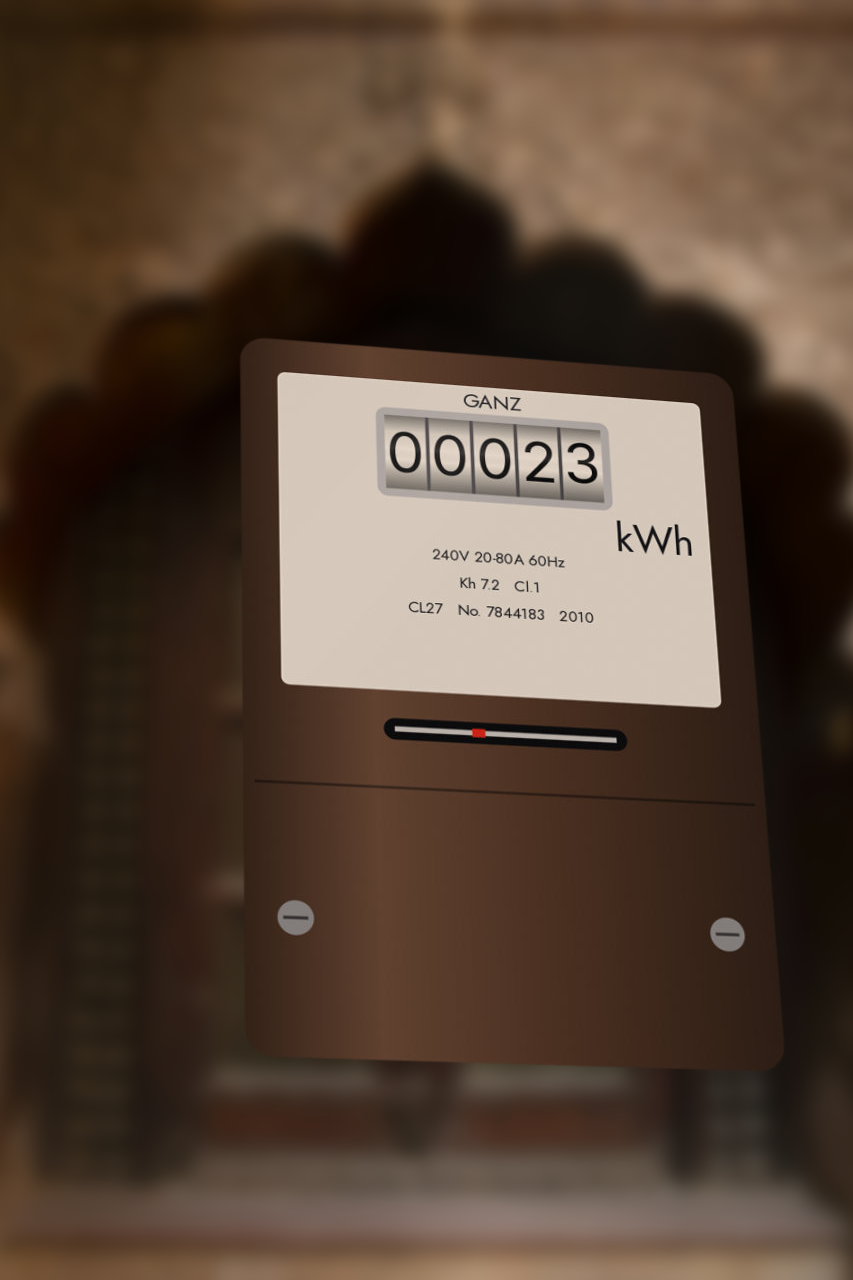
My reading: 23,kWh
